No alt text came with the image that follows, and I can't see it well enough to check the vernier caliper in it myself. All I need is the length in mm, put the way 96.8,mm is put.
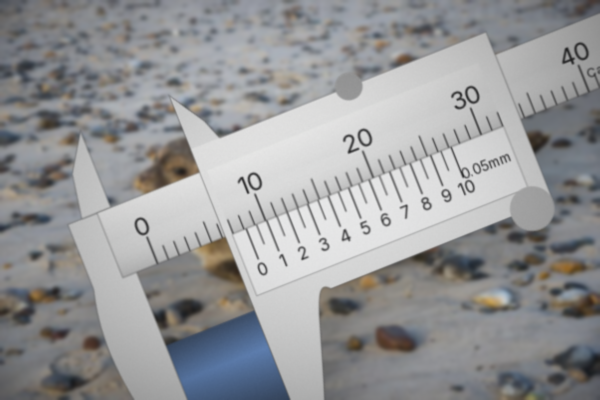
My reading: 8.2,mm
